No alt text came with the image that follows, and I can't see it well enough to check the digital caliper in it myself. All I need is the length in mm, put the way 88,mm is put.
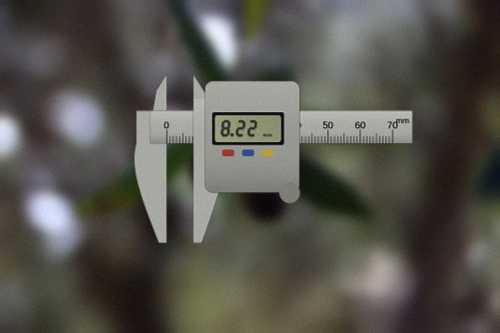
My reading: 8.22,mm
